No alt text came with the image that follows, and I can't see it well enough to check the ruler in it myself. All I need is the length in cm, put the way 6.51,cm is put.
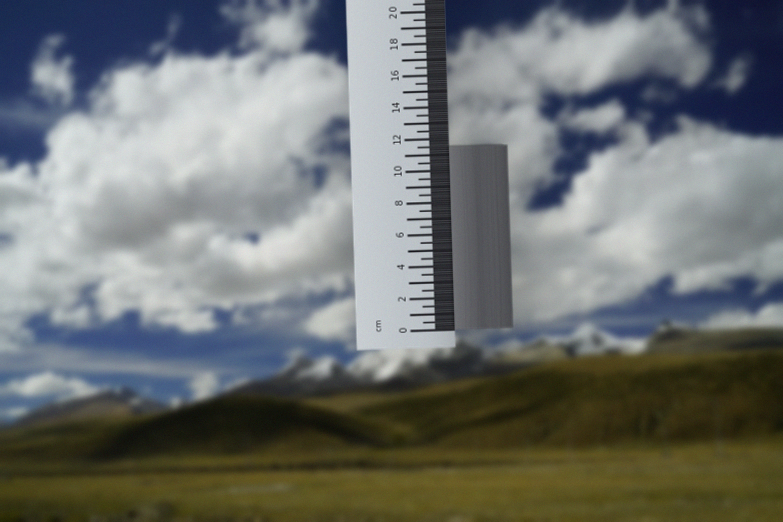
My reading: 11.5,cm
